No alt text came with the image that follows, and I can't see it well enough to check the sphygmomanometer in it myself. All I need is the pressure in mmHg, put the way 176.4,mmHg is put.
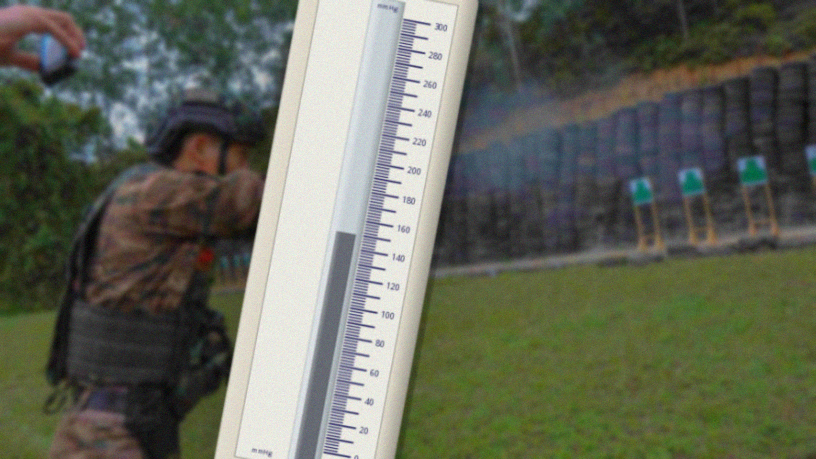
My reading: 150,mmHg
